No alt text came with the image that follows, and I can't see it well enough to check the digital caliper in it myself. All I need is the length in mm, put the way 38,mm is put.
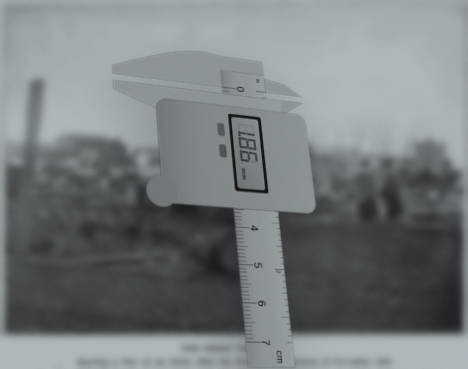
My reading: 1.86,mm
